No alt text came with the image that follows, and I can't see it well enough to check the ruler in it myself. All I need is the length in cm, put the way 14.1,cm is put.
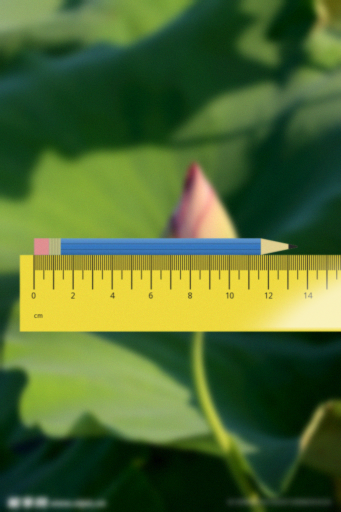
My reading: 13.5,cm
